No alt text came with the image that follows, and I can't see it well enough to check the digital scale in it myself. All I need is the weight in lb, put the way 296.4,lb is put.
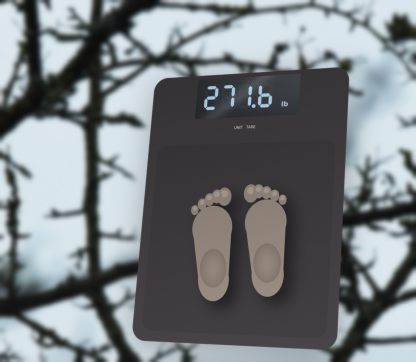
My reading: 271.6,lb
